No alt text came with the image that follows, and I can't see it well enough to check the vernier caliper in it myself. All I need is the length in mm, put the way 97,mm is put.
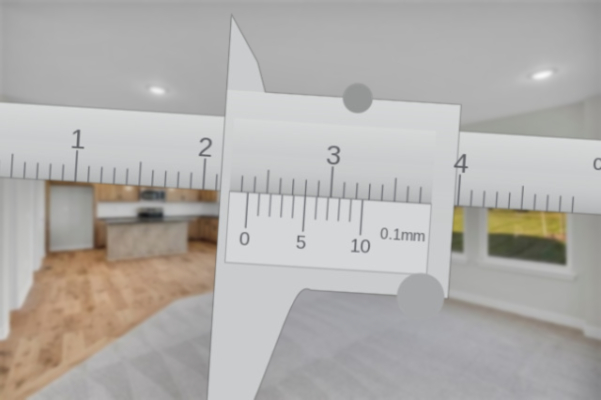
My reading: 23.5,mm
